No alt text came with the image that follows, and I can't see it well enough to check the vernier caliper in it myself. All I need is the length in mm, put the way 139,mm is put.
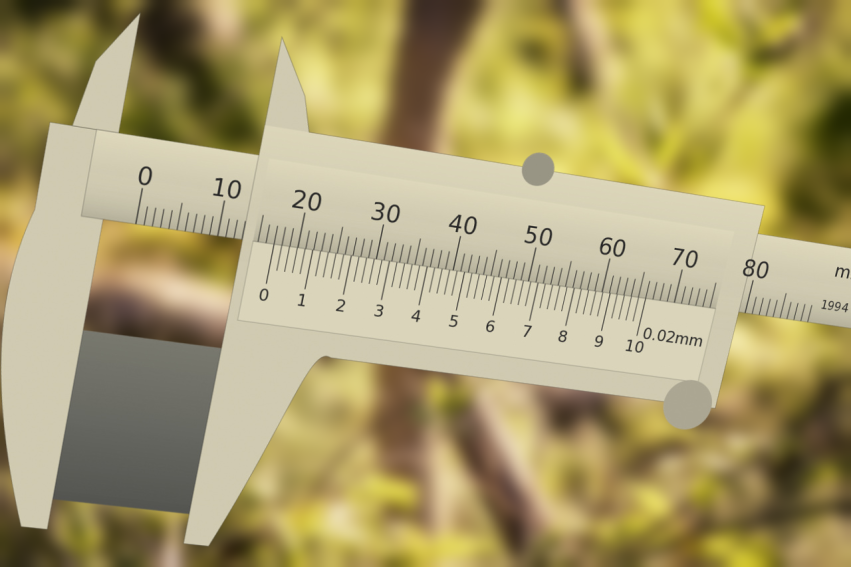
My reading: 17.0,mm
